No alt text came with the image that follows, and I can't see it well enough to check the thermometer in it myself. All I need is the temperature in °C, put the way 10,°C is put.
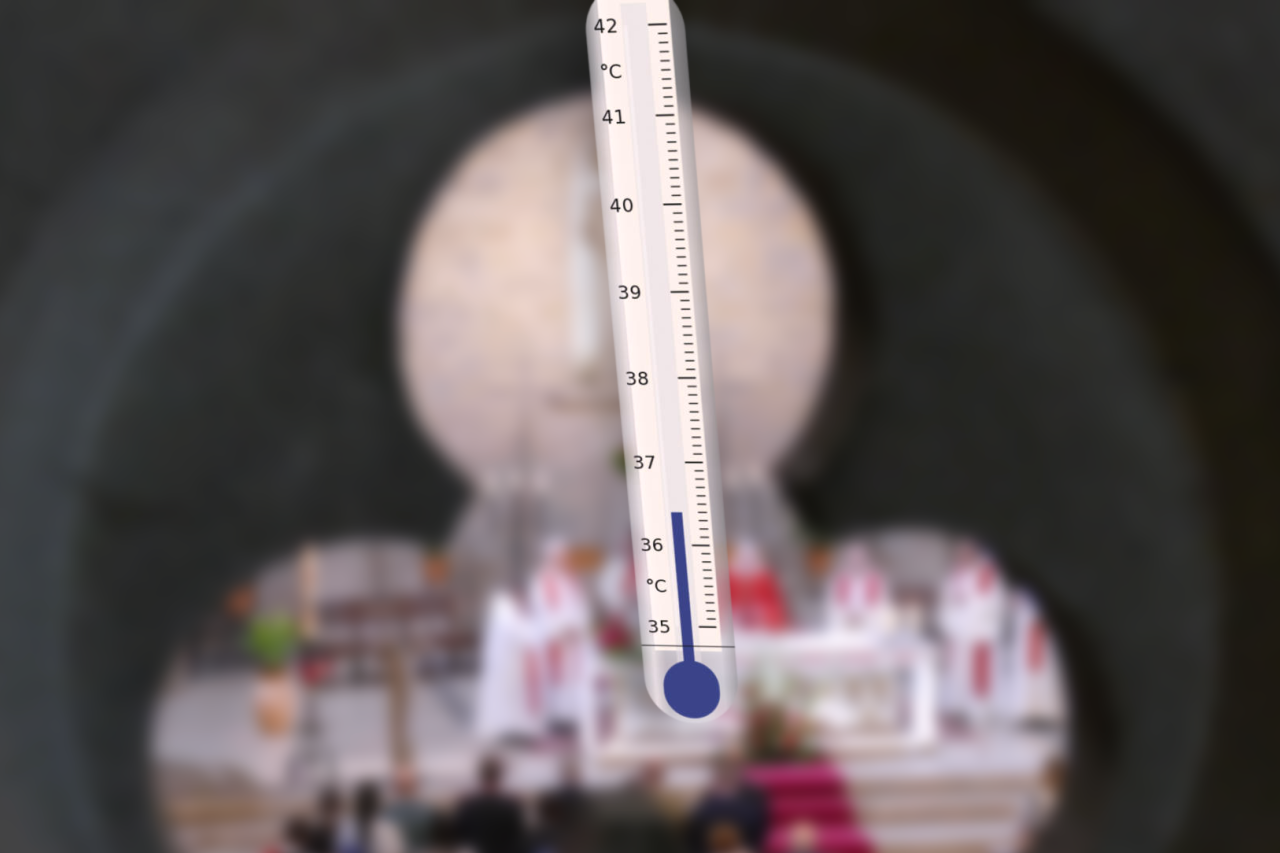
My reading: 36.4,°C
